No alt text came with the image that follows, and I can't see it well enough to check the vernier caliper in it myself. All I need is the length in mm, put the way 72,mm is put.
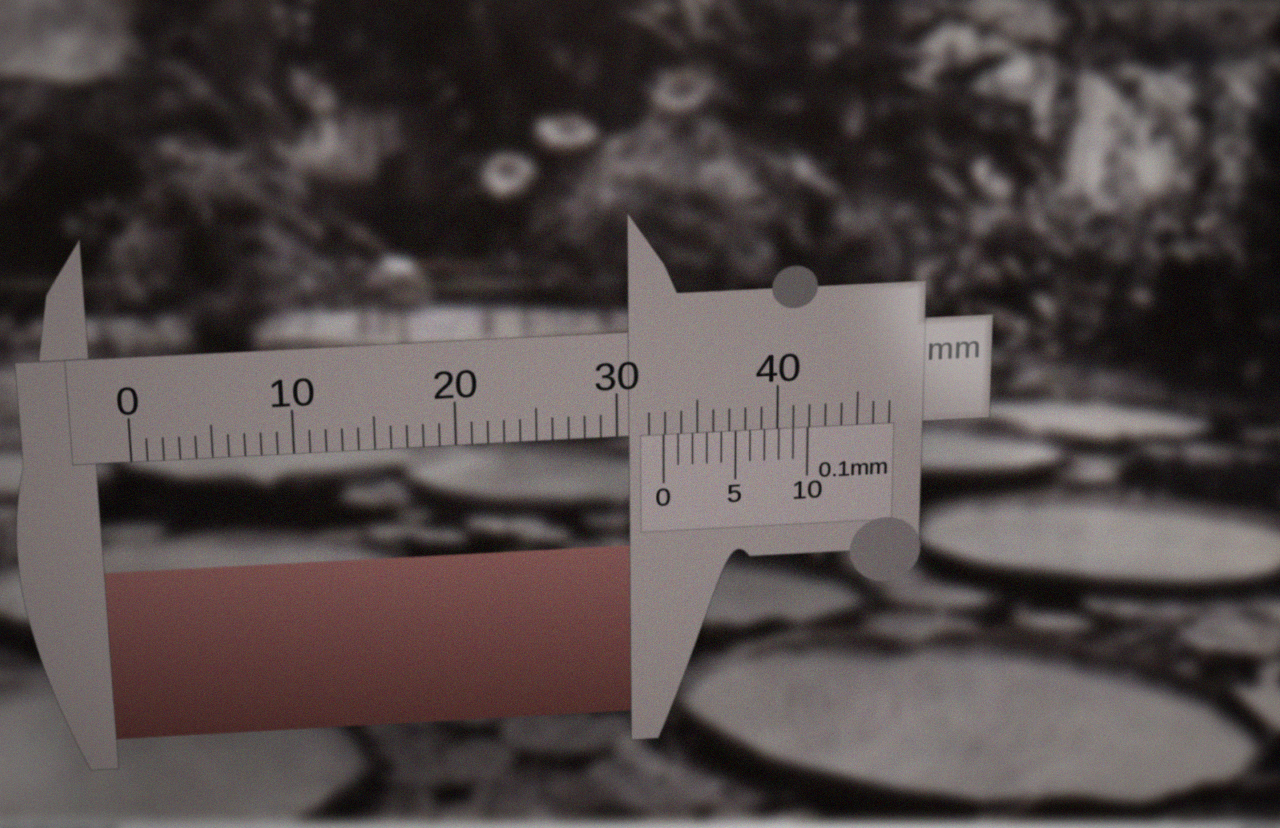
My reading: 32.9,mm
